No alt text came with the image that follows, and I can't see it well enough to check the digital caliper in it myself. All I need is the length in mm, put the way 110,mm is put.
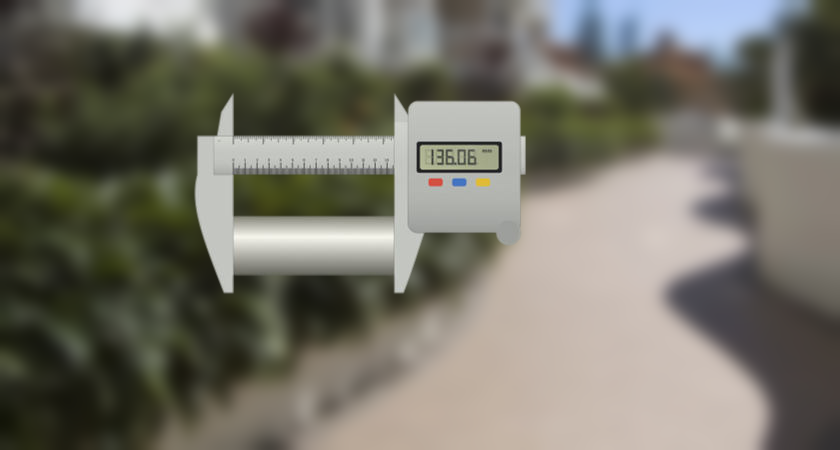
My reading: 136.06,mm
